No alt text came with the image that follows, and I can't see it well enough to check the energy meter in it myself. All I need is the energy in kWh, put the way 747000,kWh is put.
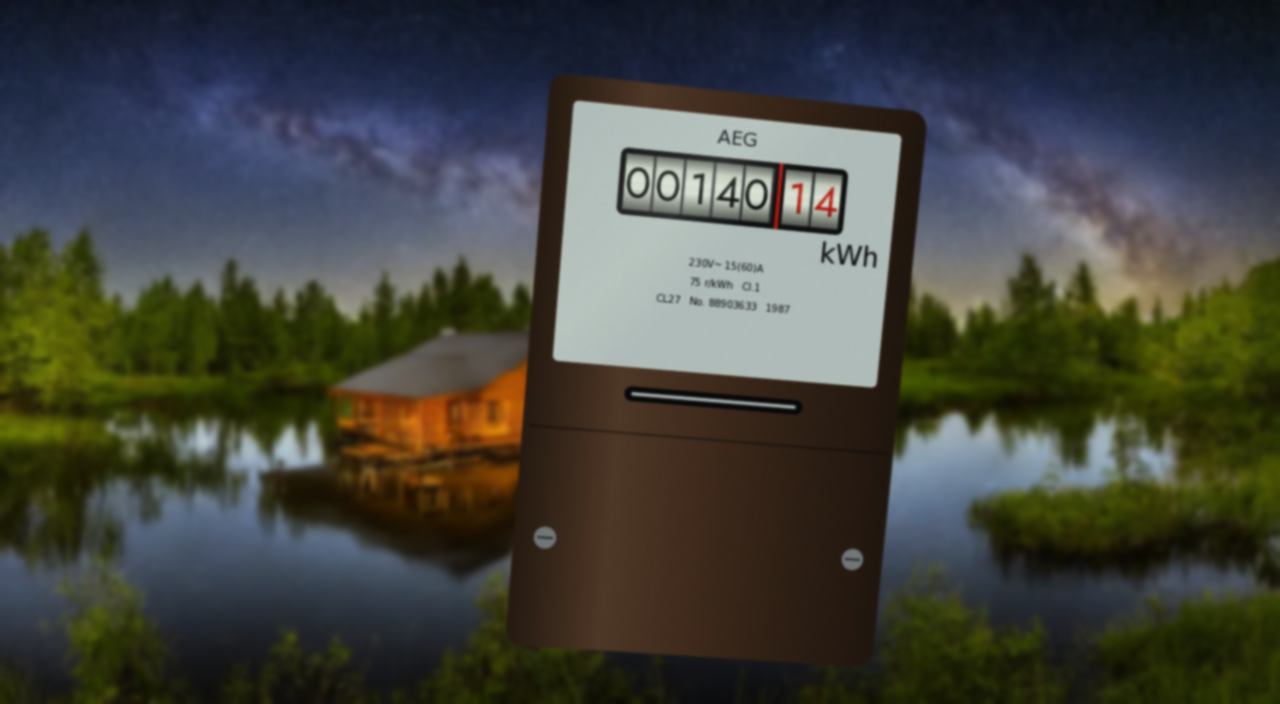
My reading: 140.14,kWh
